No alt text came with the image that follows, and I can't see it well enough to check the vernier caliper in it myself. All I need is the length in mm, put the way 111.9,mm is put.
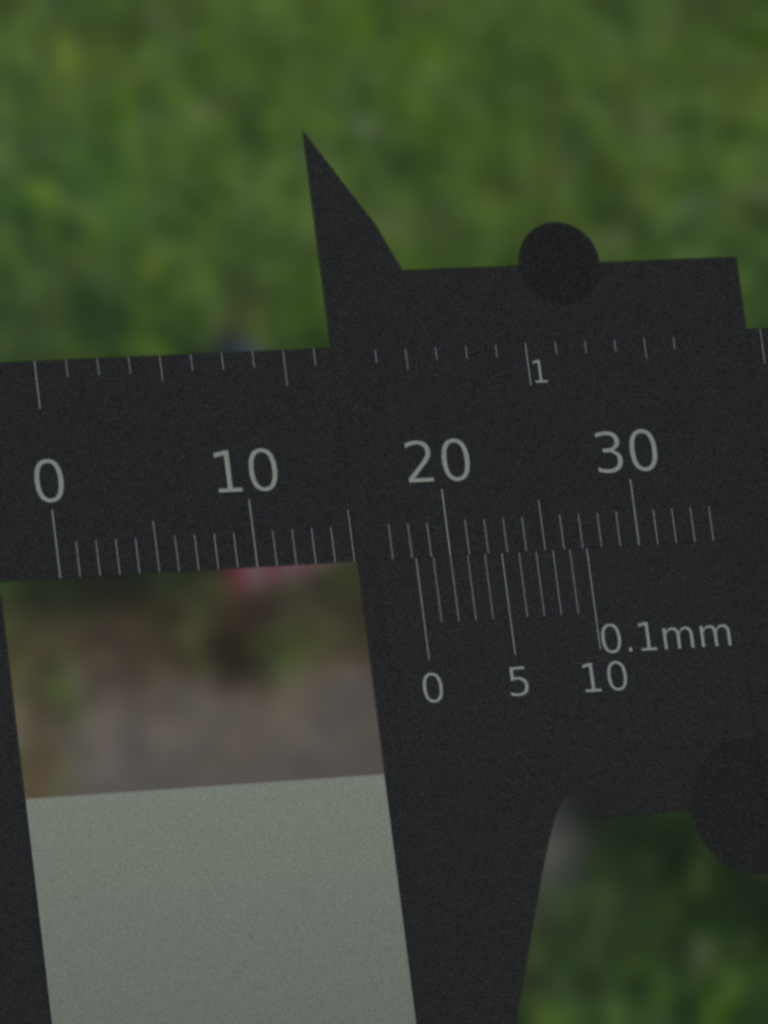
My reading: 18.2,mm
